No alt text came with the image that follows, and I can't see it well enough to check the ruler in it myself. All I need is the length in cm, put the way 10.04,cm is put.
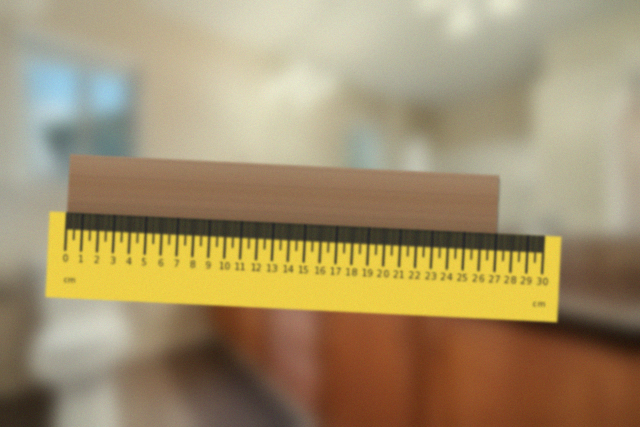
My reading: 27,cm
